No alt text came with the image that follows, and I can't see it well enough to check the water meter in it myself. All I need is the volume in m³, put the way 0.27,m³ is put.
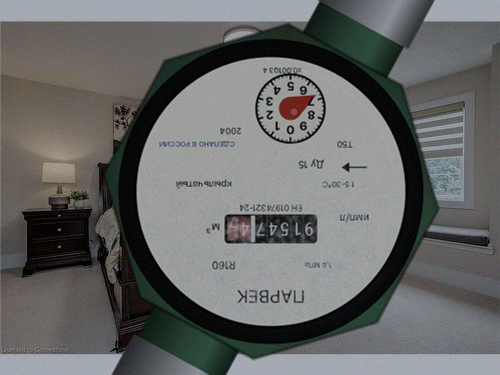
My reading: 91547.466,m³
